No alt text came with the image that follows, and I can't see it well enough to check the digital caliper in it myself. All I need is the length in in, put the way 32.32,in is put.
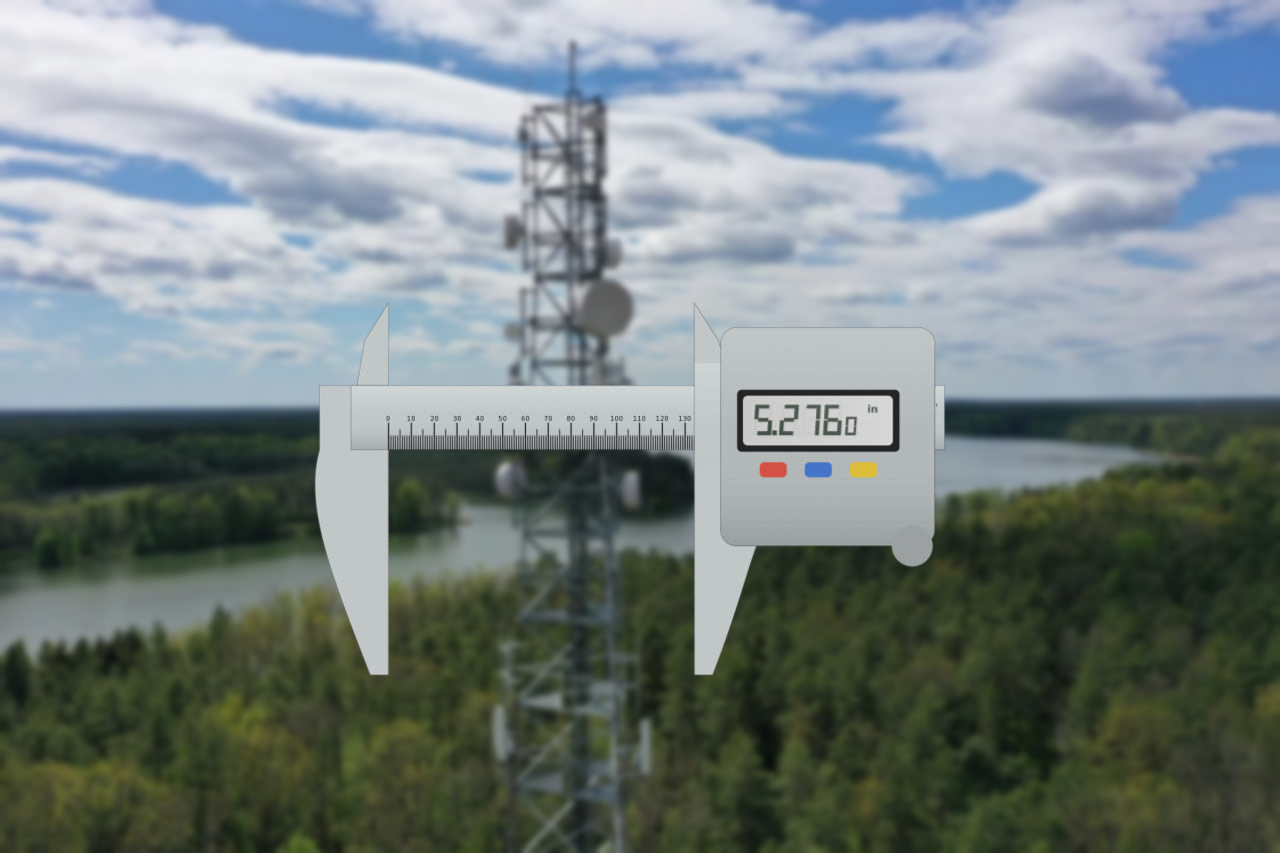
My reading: 5.2760,in
